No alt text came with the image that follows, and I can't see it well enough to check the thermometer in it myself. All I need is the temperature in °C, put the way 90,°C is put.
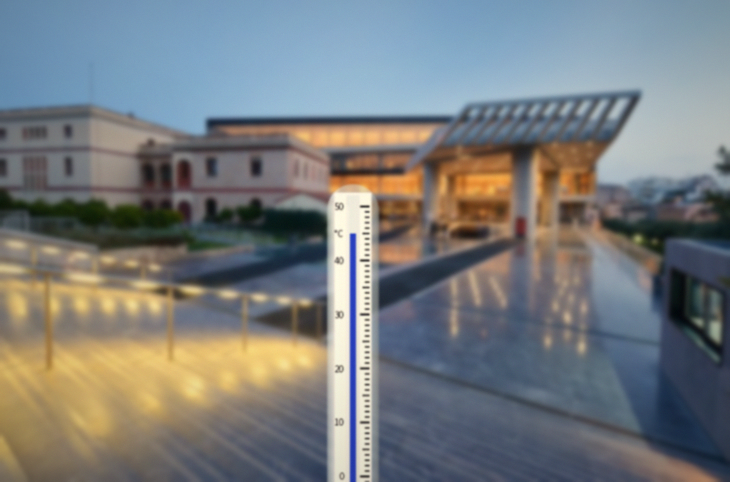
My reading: 45,°C
